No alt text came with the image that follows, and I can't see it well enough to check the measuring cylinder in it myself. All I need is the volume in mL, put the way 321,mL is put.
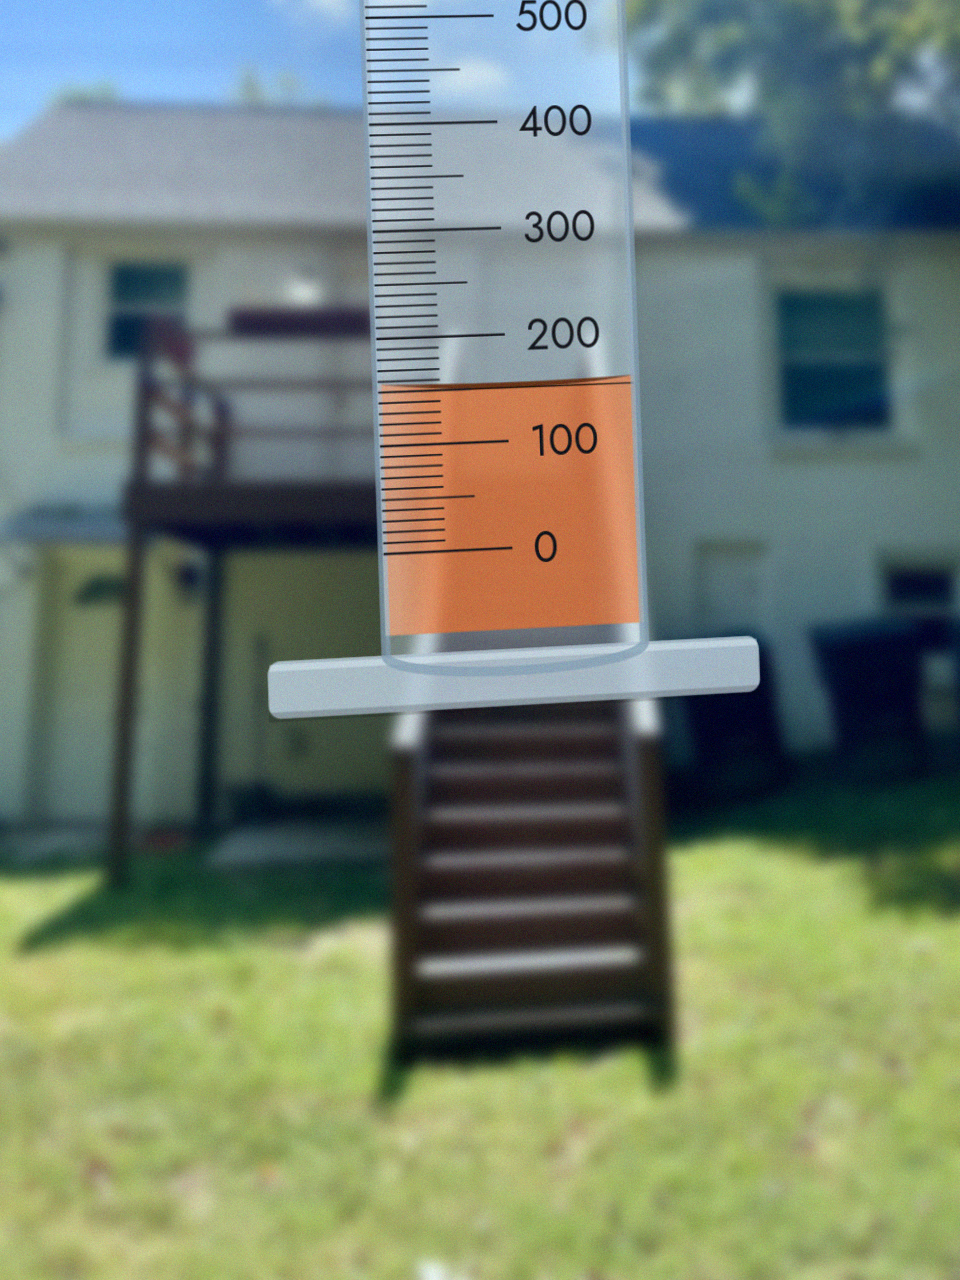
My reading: 150,mL
